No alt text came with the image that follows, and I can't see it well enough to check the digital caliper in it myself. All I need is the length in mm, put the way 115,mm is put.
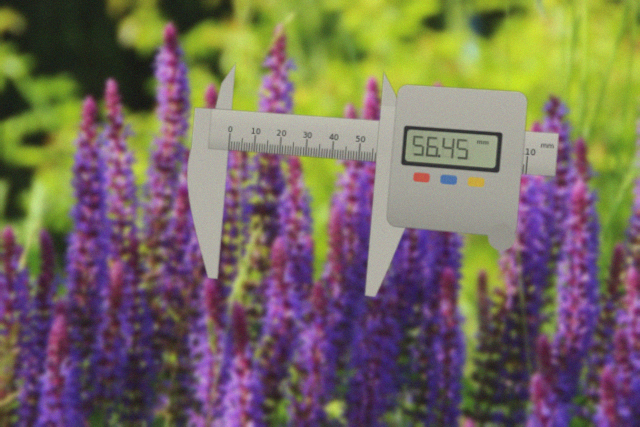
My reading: 56.45,mm
